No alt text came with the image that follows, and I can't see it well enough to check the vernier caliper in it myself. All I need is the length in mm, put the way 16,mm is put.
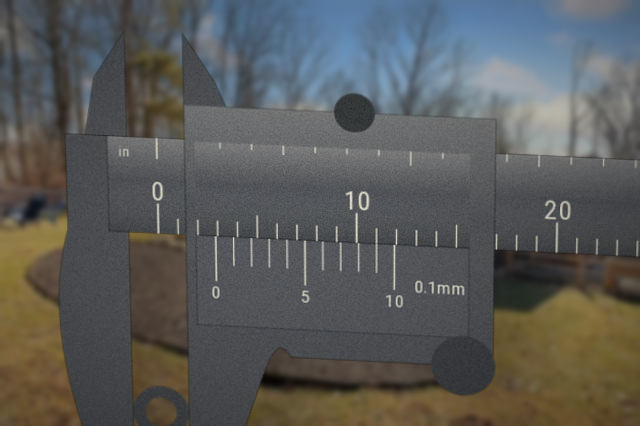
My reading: 2.9,mm
